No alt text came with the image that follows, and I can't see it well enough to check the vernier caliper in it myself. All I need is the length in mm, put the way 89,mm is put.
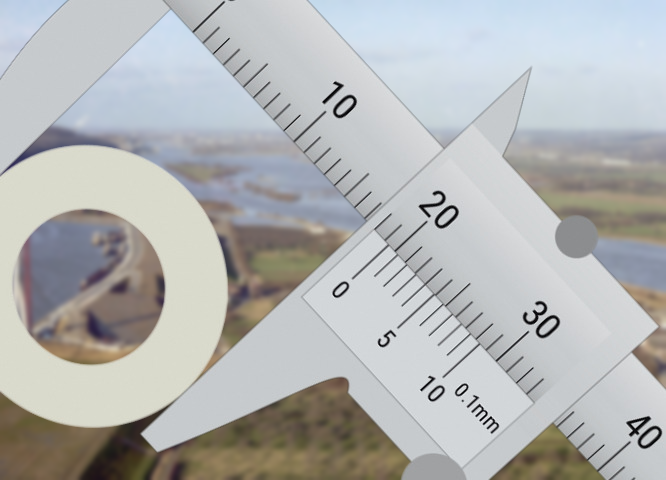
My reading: 19.4,mm
